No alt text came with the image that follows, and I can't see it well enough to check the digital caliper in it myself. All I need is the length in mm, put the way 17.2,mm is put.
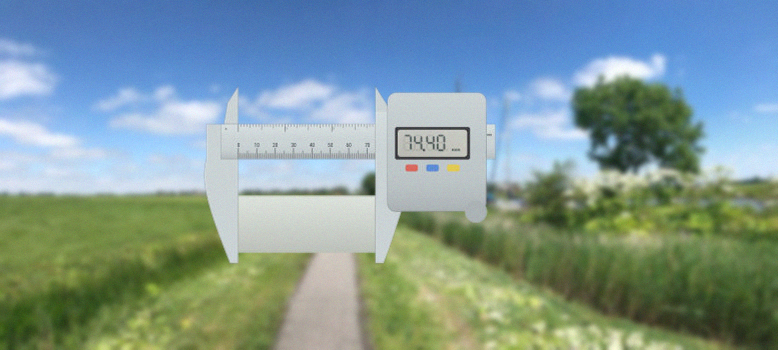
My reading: 74.40,mm
